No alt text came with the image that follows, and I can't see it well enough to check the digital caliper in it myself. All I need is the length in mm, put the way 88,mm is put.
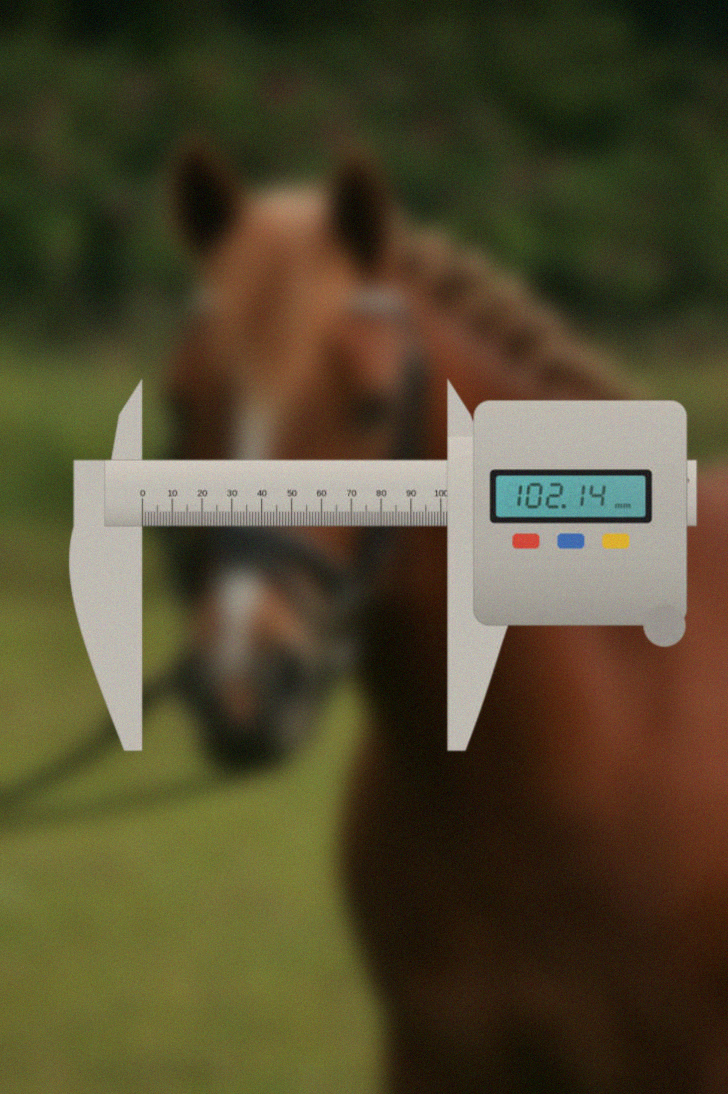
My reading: 102.14,mm
